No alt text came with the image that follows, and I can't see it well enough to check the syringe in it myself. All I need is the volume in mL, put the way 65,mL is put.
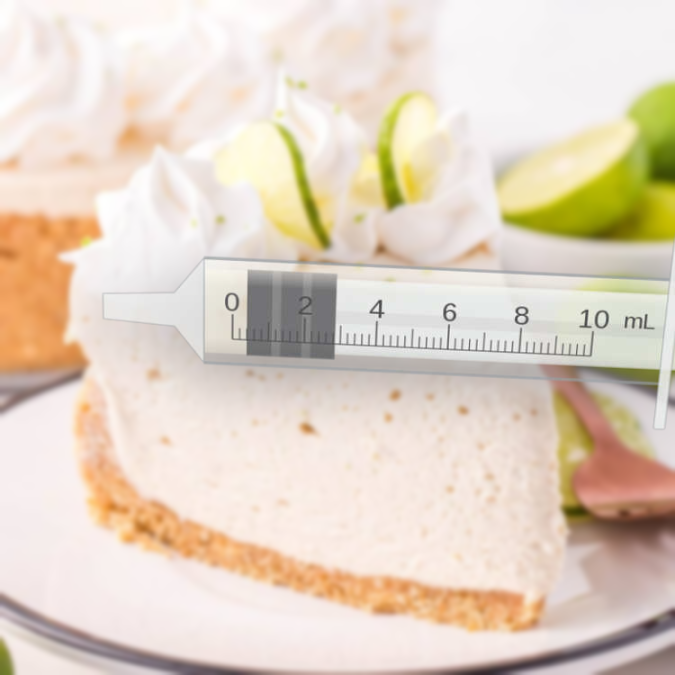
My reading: 0.4,mL
